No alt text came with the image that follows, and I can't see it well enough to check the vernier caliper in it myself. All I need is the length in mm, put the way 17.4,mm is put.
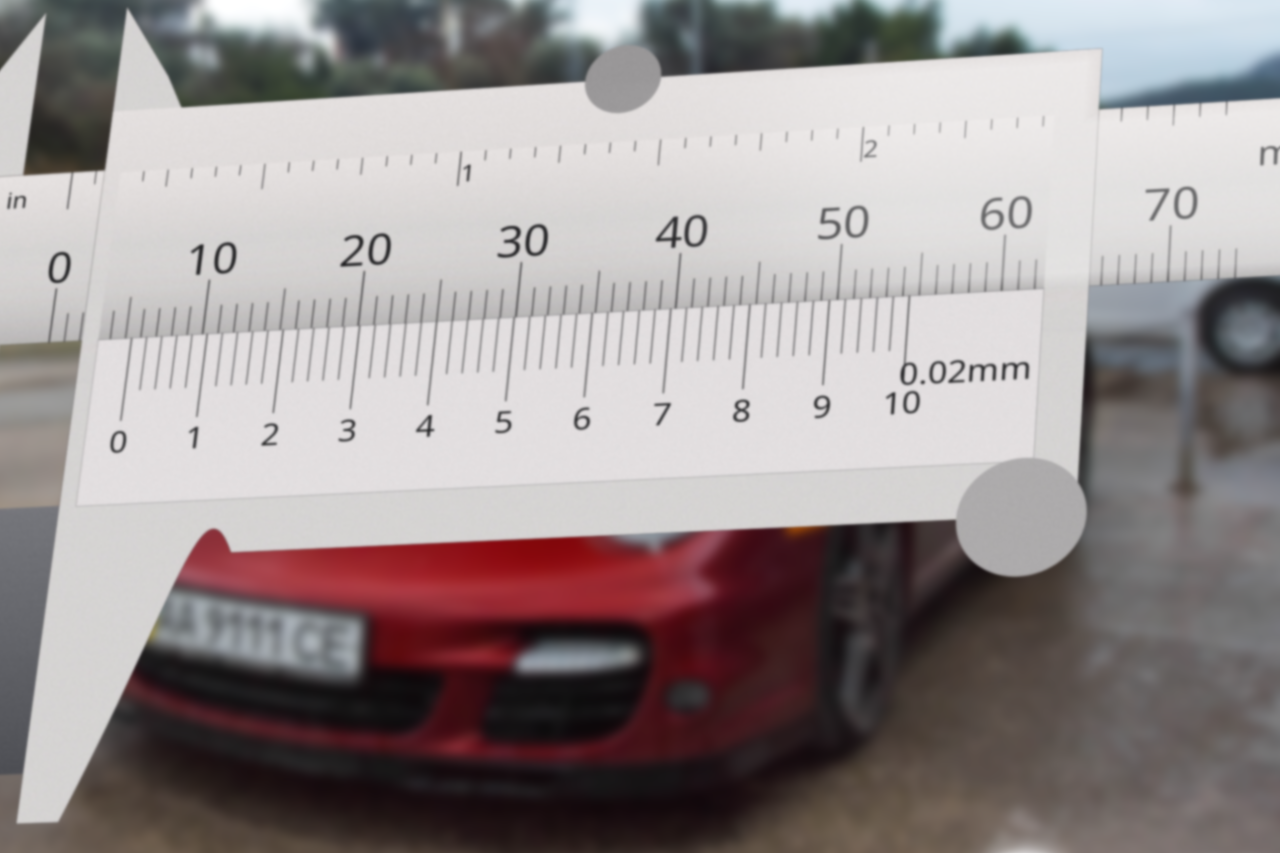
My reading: 5.4,mm
